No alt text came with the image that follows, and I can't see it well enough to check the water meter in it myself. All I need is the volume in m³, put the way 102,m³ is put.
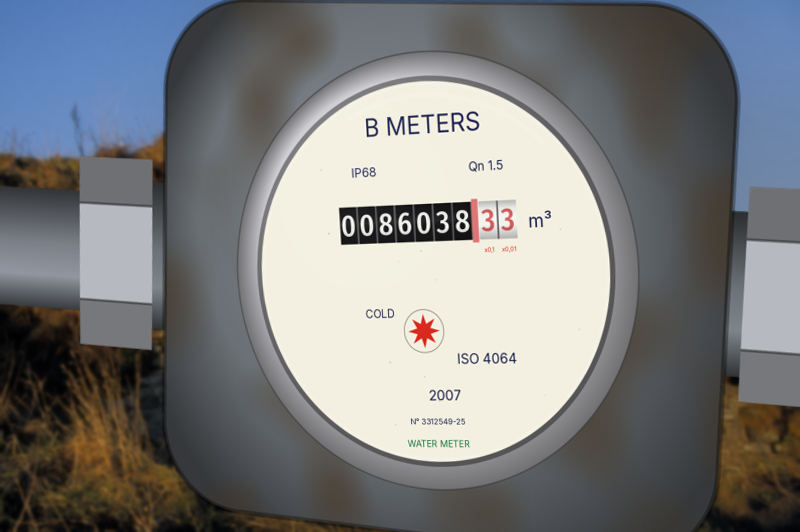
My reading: 86038.33,m³
